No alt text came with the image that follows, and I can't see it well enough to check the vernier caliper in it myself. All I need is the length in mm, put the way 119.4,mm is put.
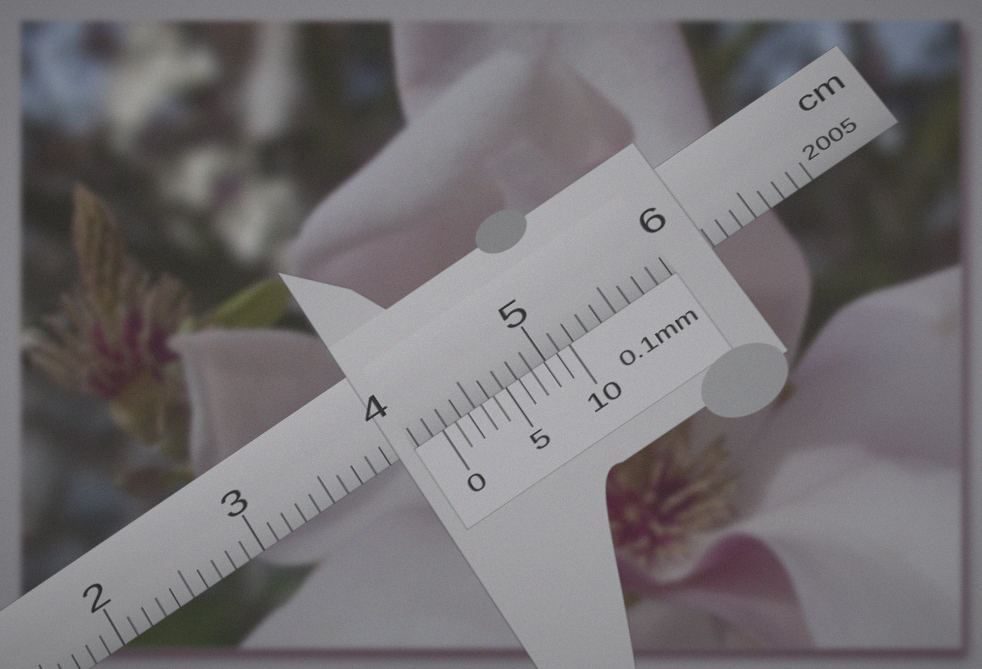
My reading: 42.7,mm
